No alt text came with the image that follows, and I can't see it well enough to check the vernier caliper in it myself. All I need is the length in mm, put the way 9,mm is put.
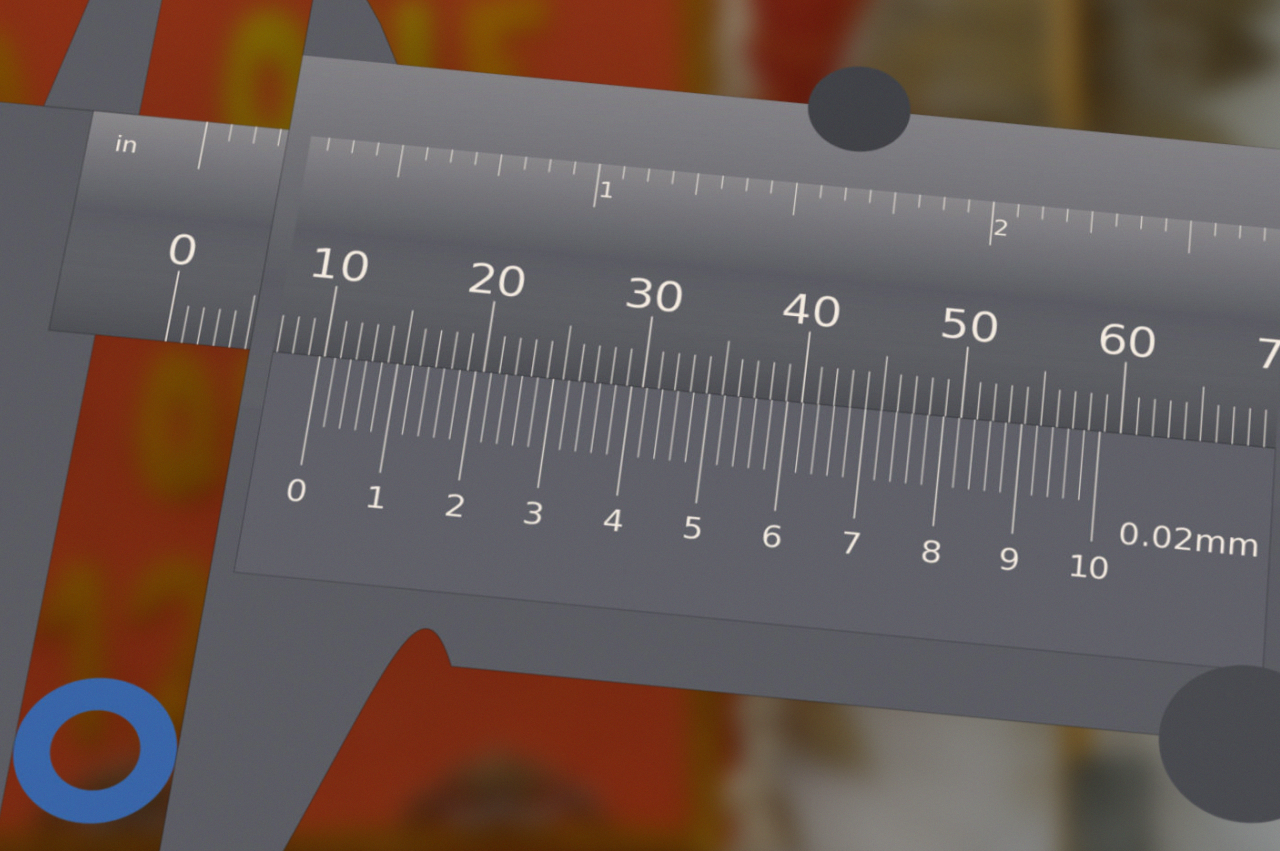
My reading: 9.7,mm
